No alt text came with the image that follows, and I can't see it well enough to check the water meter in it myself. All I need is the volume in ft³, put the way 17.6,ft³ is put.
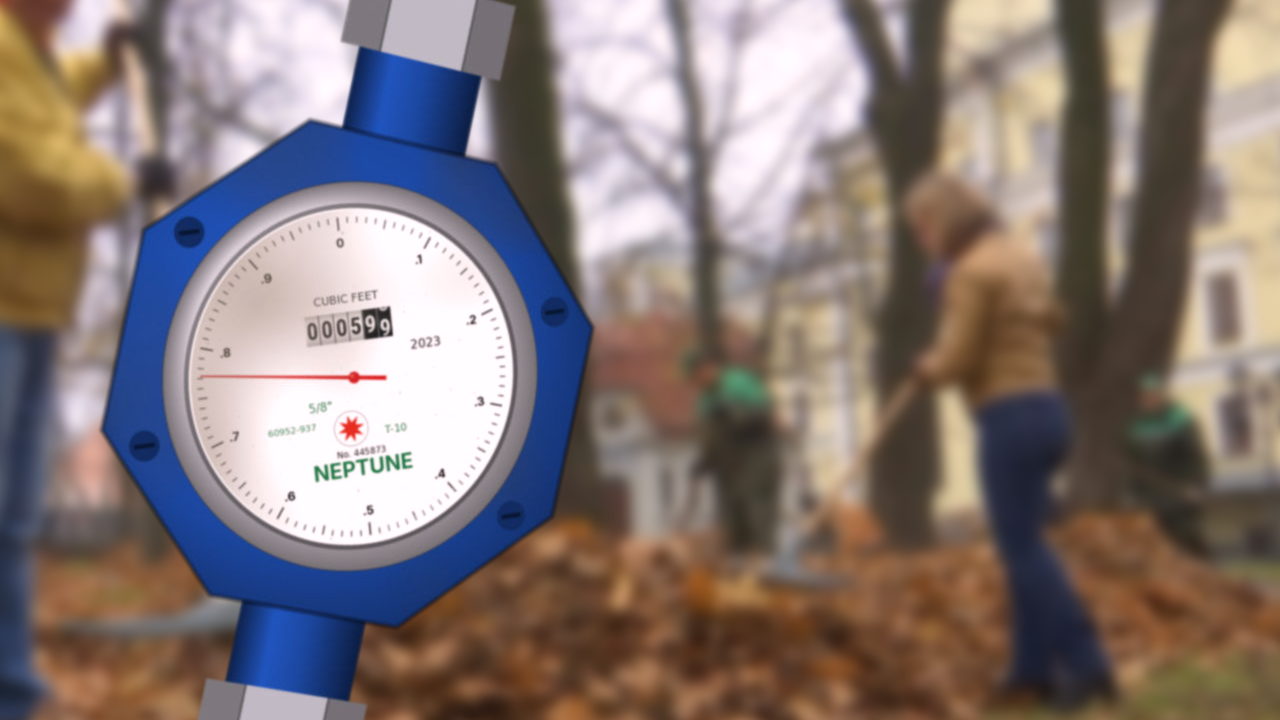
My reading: 598.77,ft³
